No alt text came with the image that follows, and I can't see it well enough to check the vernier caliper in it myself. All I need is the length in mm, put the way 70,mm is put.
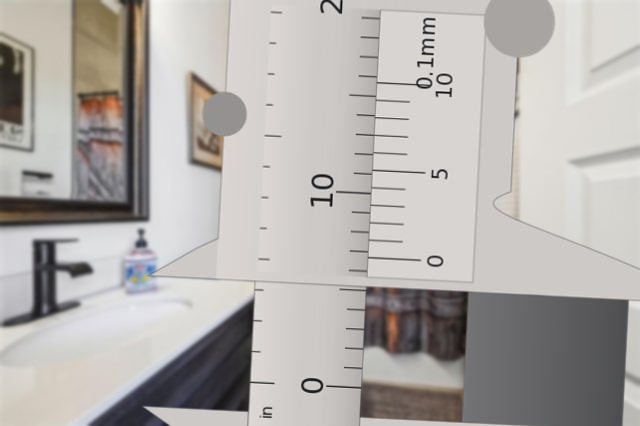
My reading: 6.7,mm
